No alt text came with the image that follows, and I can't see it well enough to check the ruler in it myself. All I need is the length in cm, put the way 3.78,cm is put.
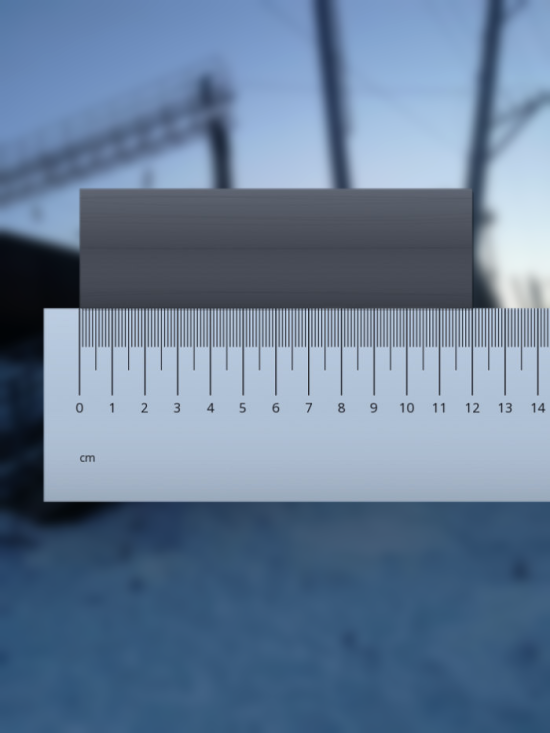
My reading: 12,cm
